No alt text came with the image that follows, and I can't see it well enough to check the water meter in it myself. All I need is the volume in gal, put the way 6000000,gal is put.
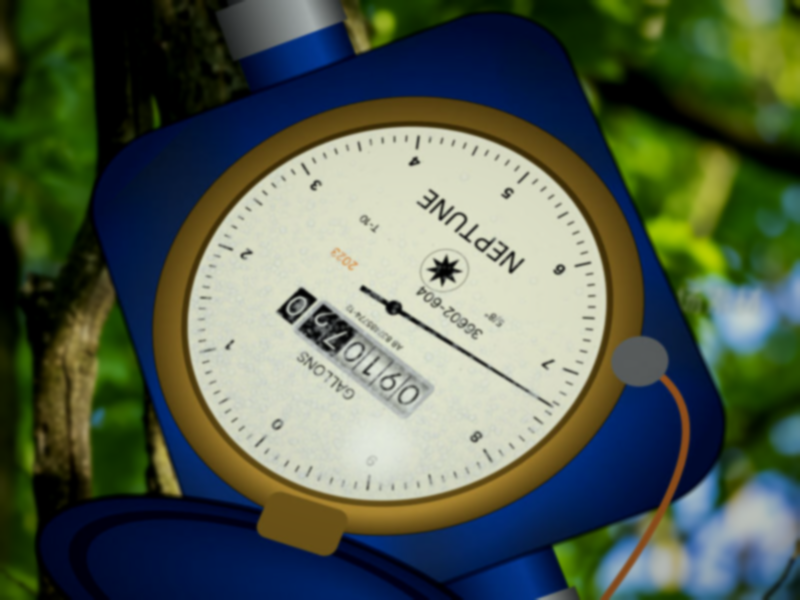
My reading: 910717.3,gal
